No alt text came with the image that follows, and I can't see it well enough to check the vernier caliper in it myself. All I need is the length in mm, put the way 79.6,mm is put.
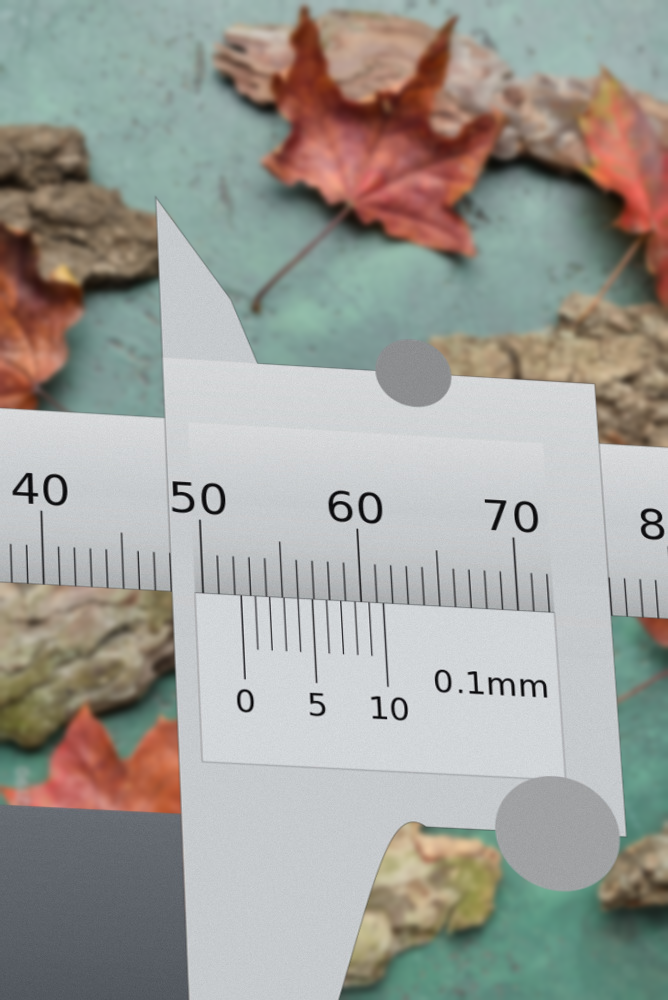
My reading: 52.4,mm
